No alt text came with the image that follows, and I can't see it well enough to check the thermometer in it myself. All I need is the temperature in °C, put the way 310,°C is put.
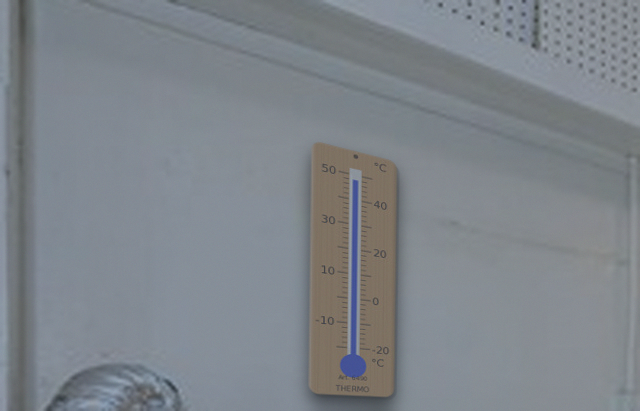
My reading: 48,°C
